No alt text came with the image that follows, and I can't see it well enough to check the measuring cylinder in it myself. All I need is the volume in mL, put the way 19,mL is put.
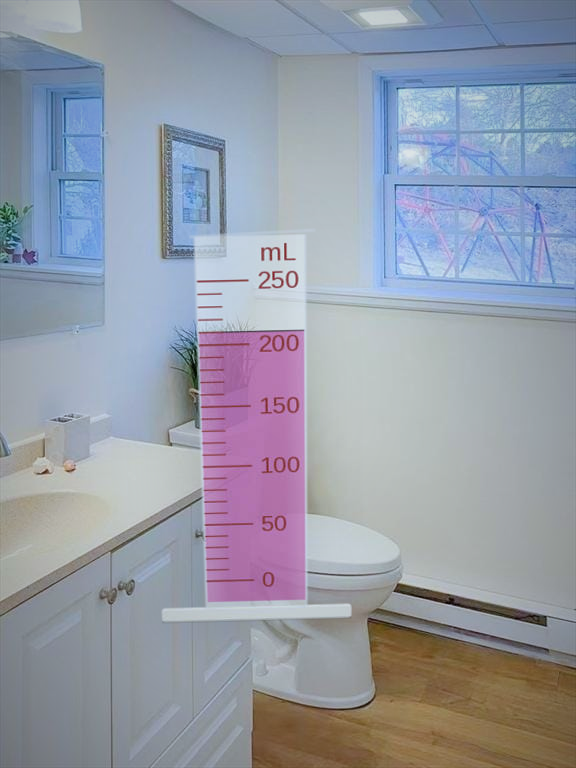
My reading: 210,mL
